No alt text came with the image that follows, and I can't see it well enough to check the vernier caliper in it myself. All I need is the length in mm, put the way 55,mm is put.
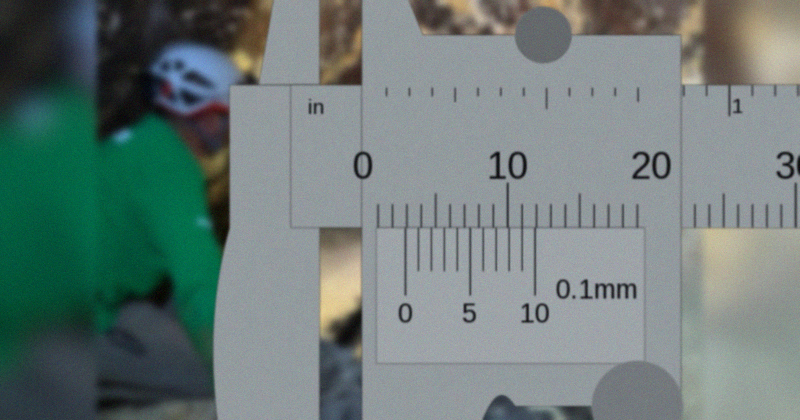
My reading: 2.9,mm
